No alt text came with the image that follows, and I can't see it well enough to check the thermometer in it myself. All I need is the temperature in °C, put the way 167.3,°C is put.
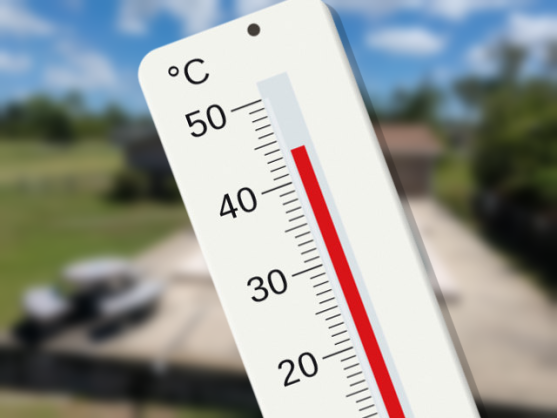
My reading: 43.5,°C
